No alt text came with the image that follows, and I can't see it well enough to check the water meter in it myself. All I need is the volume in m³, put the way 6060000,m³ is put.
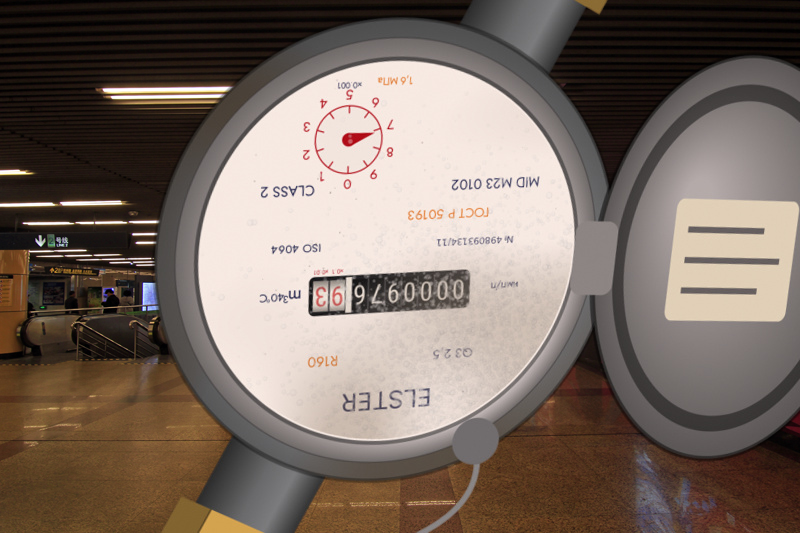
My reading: 976.937,m³
